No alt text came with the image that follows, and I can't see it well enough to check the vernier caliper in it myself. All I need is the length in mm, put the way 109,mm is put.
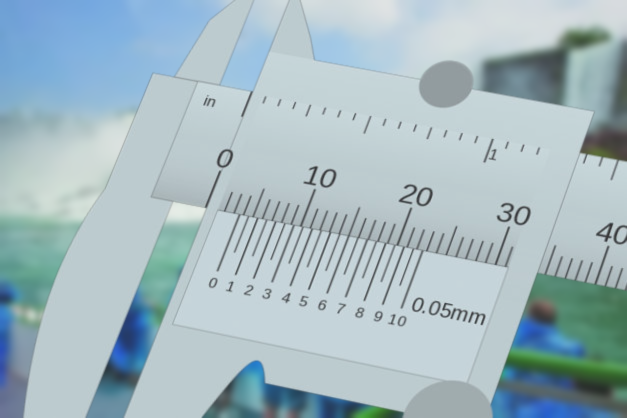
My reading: 3.6,mm
